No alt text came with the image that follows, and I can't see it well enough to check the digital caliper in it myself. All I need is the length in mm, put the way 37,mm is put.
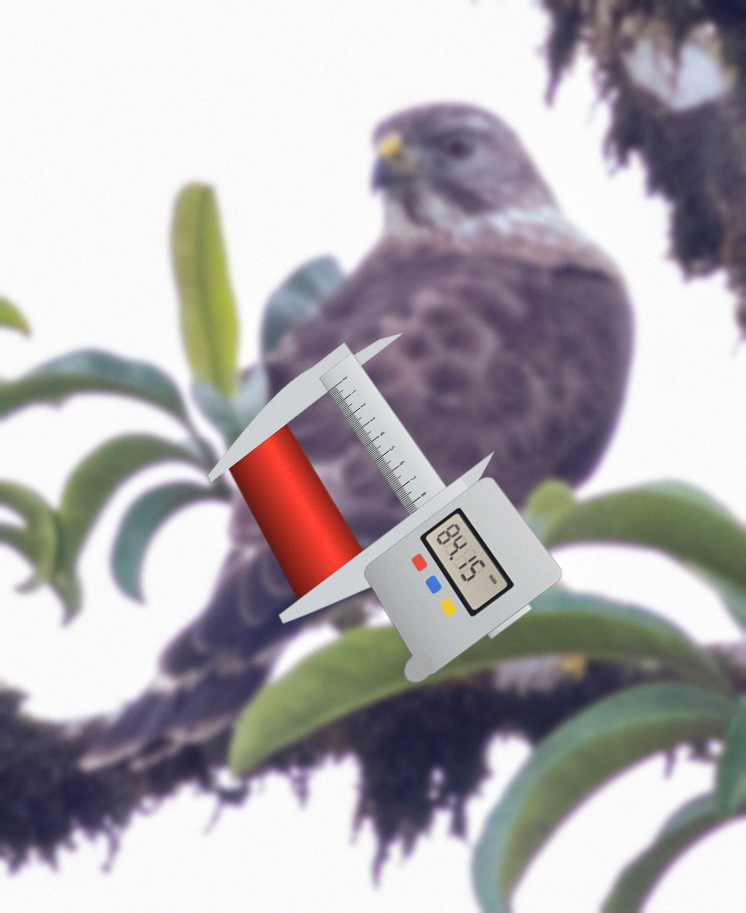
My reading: 84.15,mm
